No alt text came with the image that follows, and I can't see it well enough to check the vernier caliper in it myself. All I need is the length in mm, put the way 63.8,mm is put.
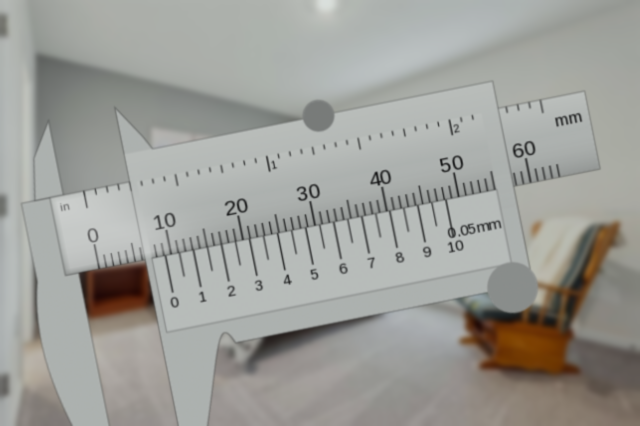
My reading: 9.2,mm
